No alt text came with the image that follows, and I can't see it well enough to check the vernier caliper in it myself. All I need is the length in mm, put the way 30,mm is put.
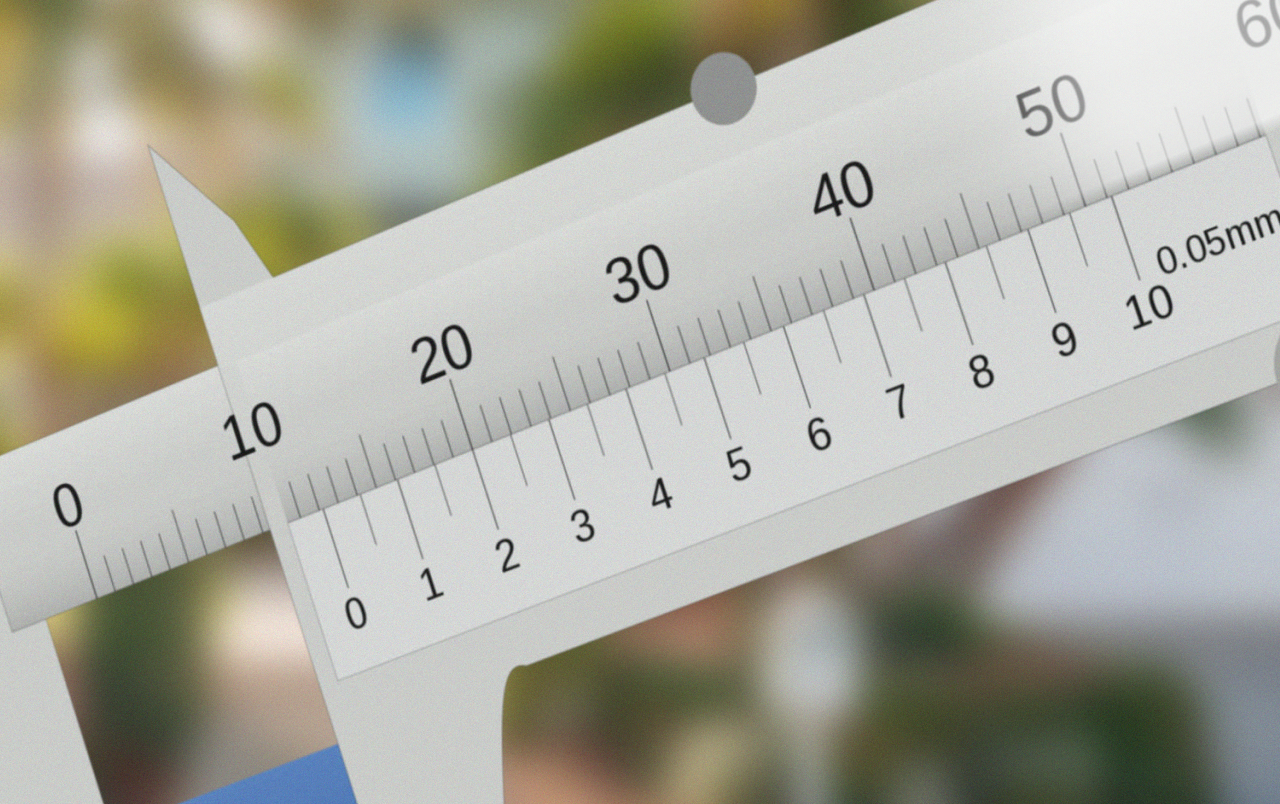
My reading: 12.2,mm
